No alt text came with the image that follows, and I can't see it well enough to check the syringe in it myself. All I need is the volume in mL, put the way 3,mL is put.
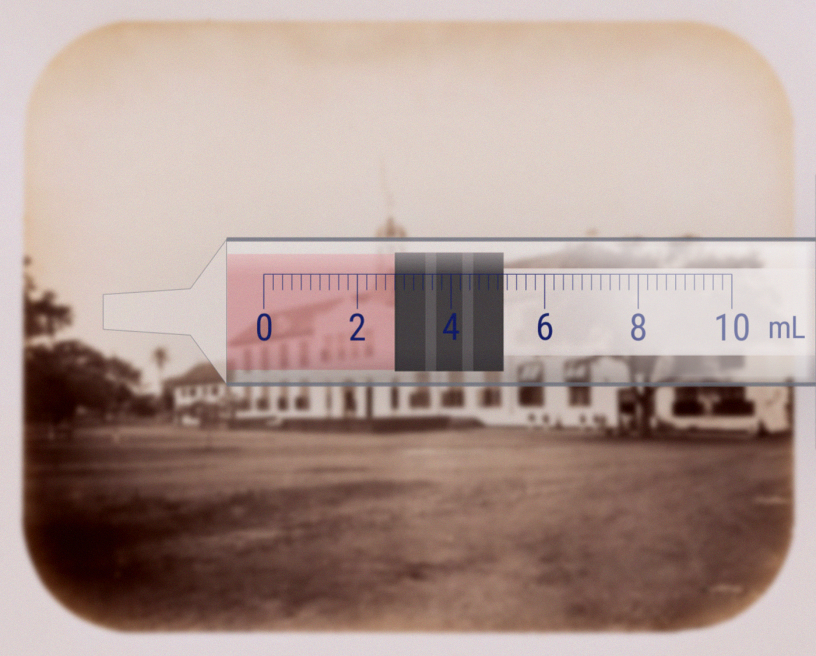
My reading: 2.8,mL
